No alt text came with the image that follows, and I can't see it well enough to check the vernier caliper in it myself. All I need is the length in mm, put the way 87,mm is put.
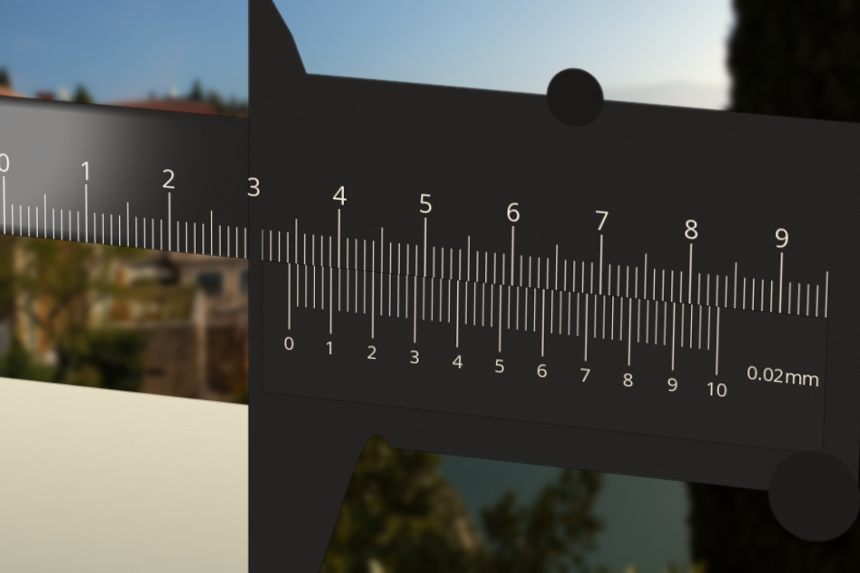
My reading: 34.2,mm
